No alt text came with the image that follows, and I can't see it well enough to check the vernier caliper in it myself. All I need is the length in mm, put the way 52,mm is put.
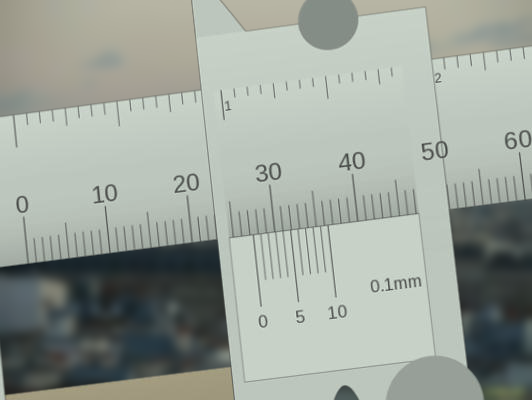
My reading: 27.4,mm
